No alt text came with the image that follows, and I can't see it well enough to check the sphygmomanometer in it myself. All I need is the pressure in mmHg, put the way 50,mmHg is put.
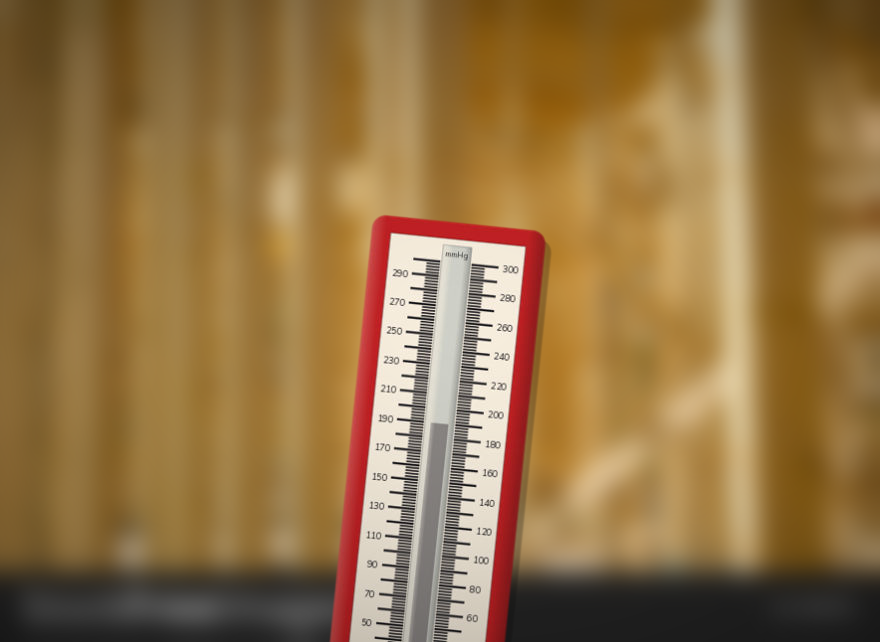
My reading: 190,mmHg
